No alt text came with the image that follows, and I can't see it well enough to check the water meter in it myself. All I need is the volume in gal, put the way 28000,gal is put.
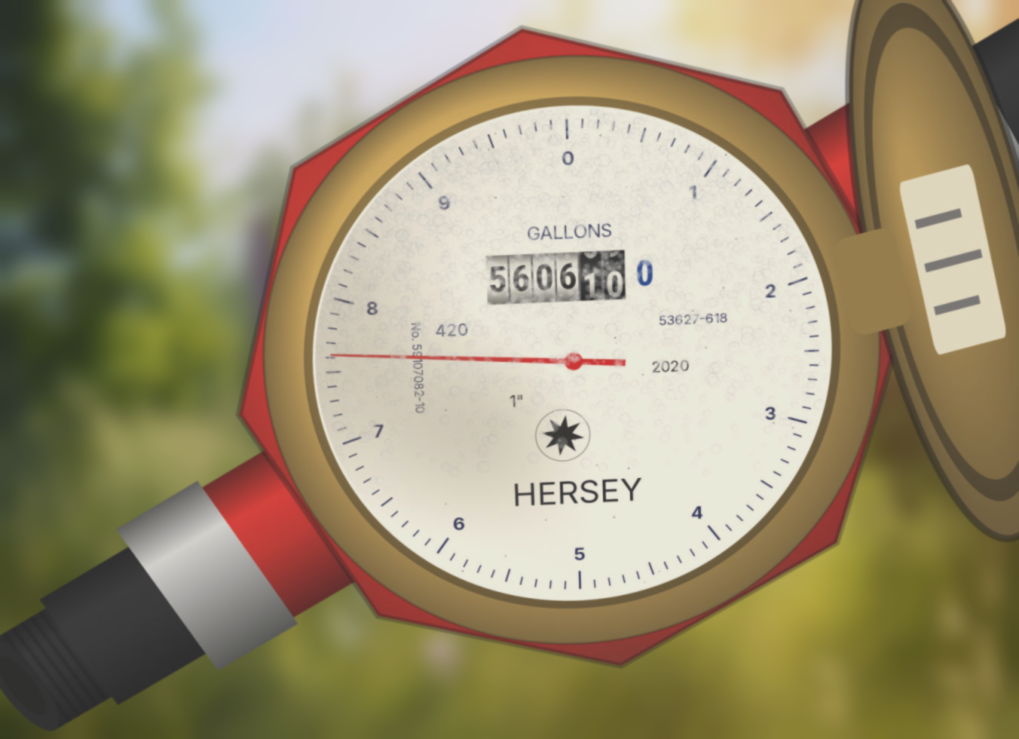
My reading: 5606097.6,gal
